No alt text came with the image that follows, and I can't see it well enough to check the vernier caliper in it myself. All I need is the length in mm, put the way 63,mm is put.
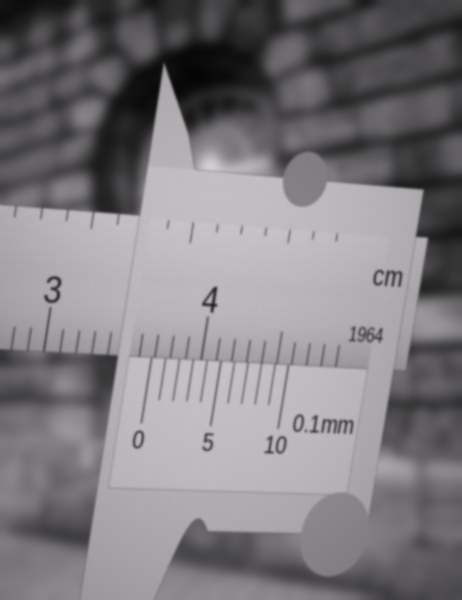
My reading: 36.8,mm
